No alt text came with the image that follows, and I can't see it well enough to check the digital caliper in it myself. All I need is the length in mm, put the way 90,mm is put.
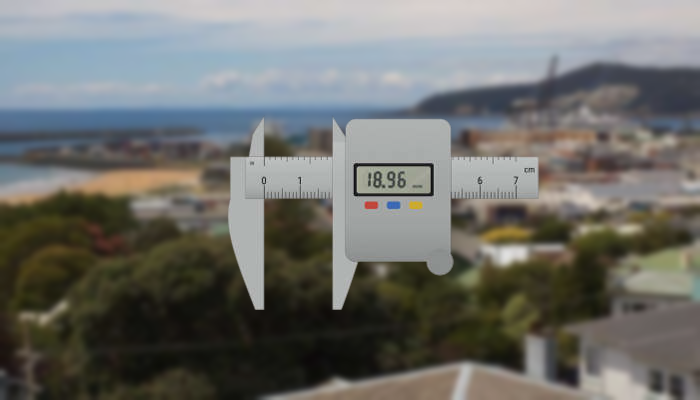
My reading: 18.96,mm
